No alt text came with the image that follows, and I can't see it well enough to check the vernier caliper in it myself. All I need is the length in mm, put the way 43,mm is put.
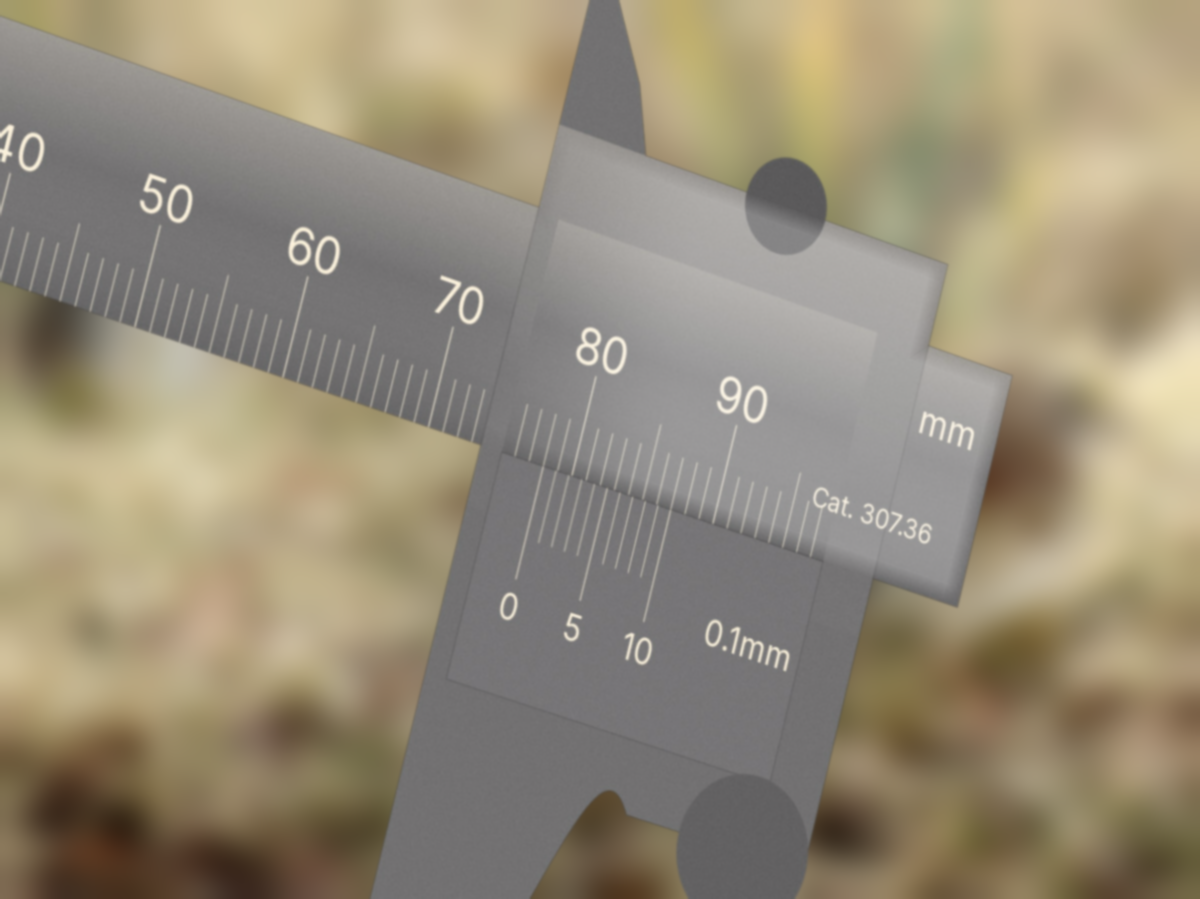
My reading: 78.0,mm
